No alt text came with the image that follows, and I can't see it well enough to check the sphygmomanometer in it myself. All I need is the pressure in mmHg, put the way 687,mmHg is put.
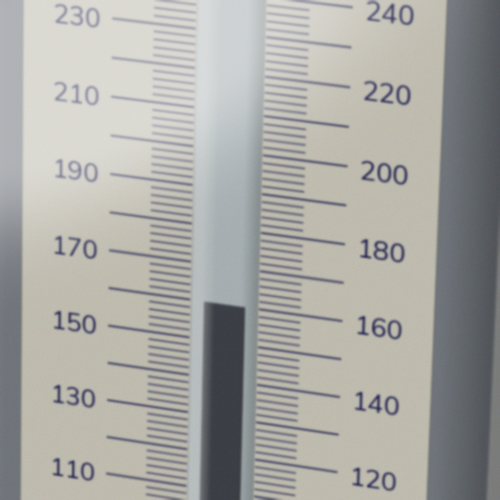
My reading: 160,mmHg
